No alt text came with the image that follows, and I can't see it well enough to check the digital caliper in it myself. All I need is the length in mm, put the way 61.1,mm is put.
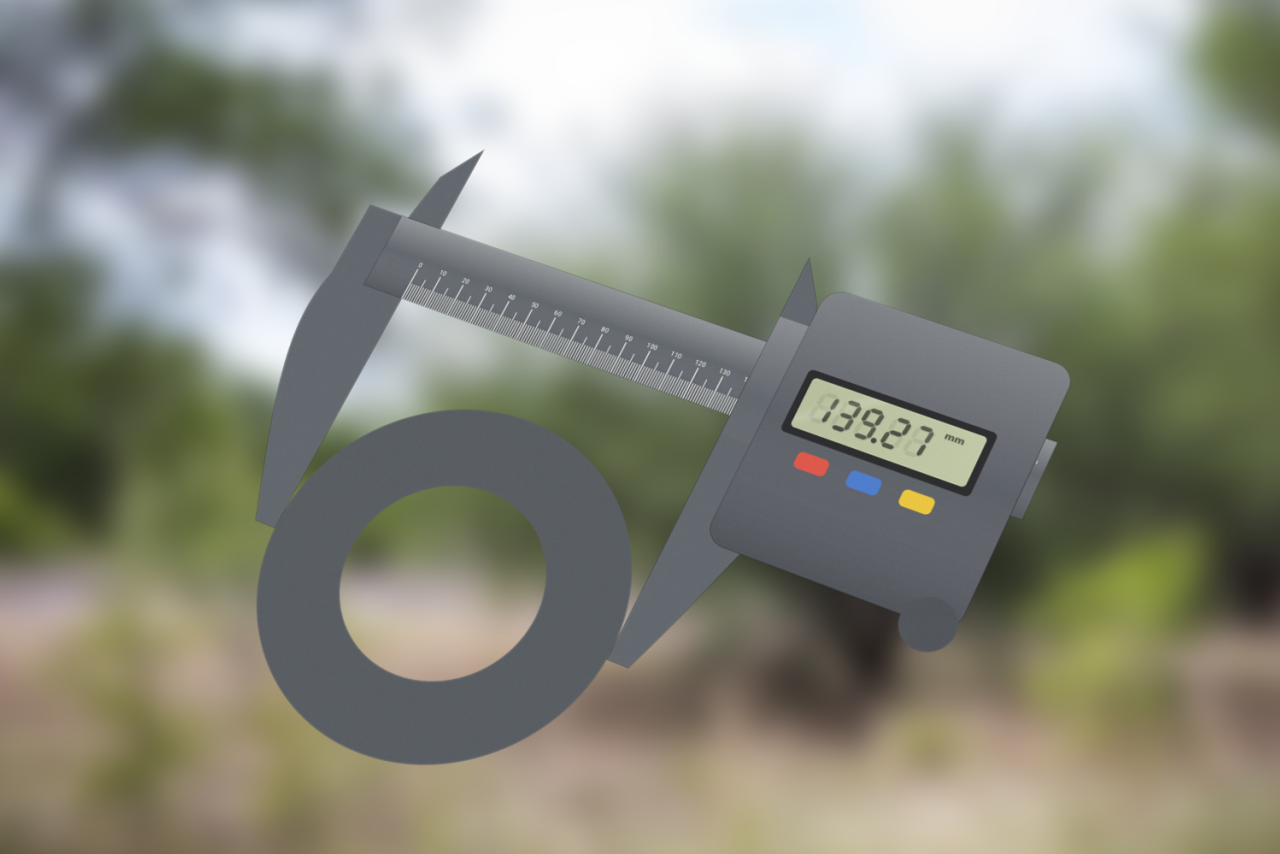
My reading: 139.27,mm
